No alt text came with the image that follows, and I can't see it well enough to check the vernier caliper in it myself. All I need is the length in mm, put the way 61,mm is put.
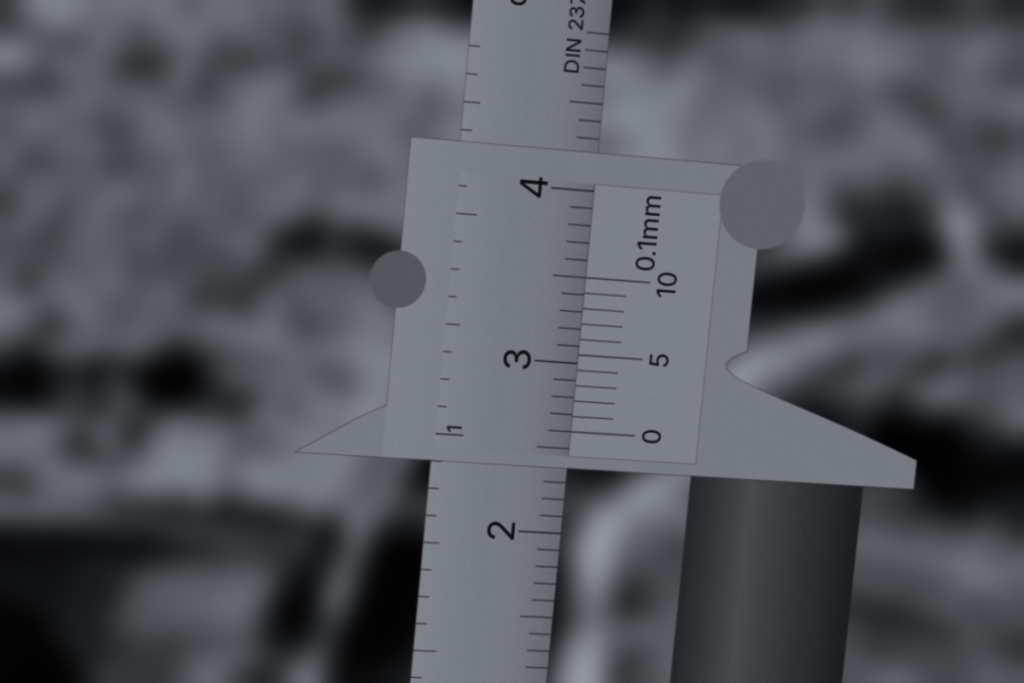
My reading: 26.0,mm
